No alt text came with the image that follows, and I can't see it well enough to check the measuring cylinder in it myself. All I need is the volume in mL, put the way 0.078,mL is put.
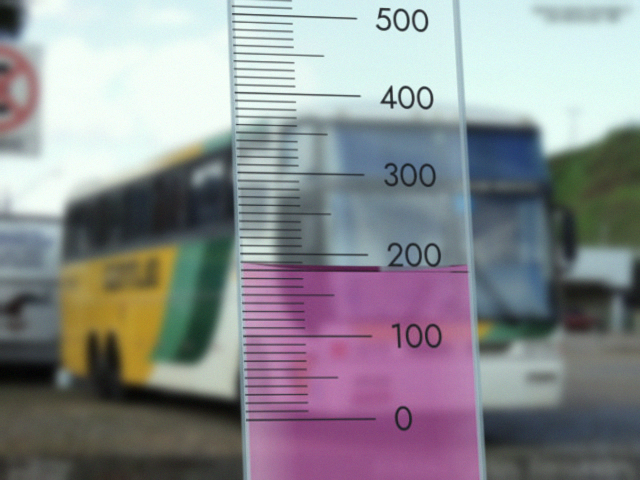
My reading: 180,mL
